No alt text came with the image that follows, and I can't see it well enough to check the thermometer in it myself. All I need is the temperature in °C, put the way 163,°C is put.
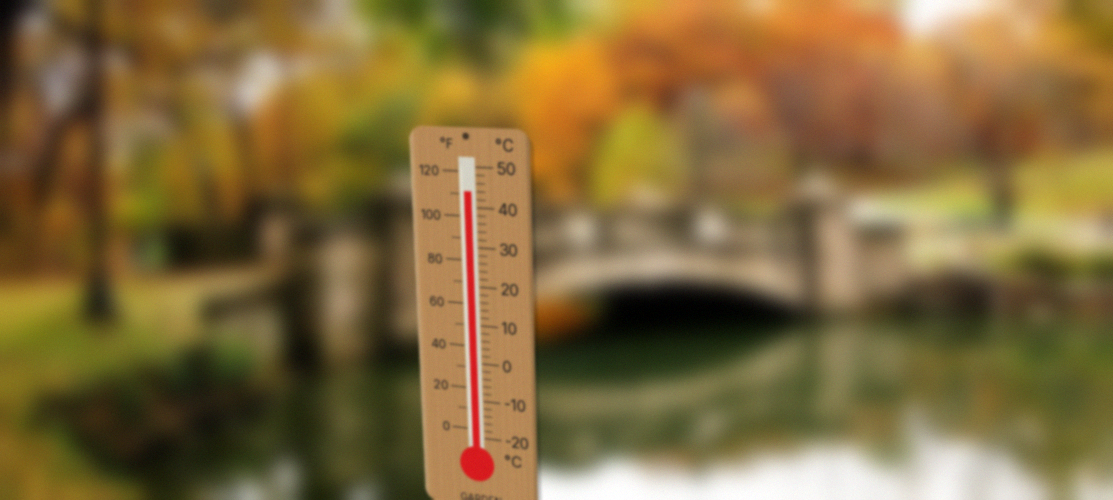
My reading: 44,°C
